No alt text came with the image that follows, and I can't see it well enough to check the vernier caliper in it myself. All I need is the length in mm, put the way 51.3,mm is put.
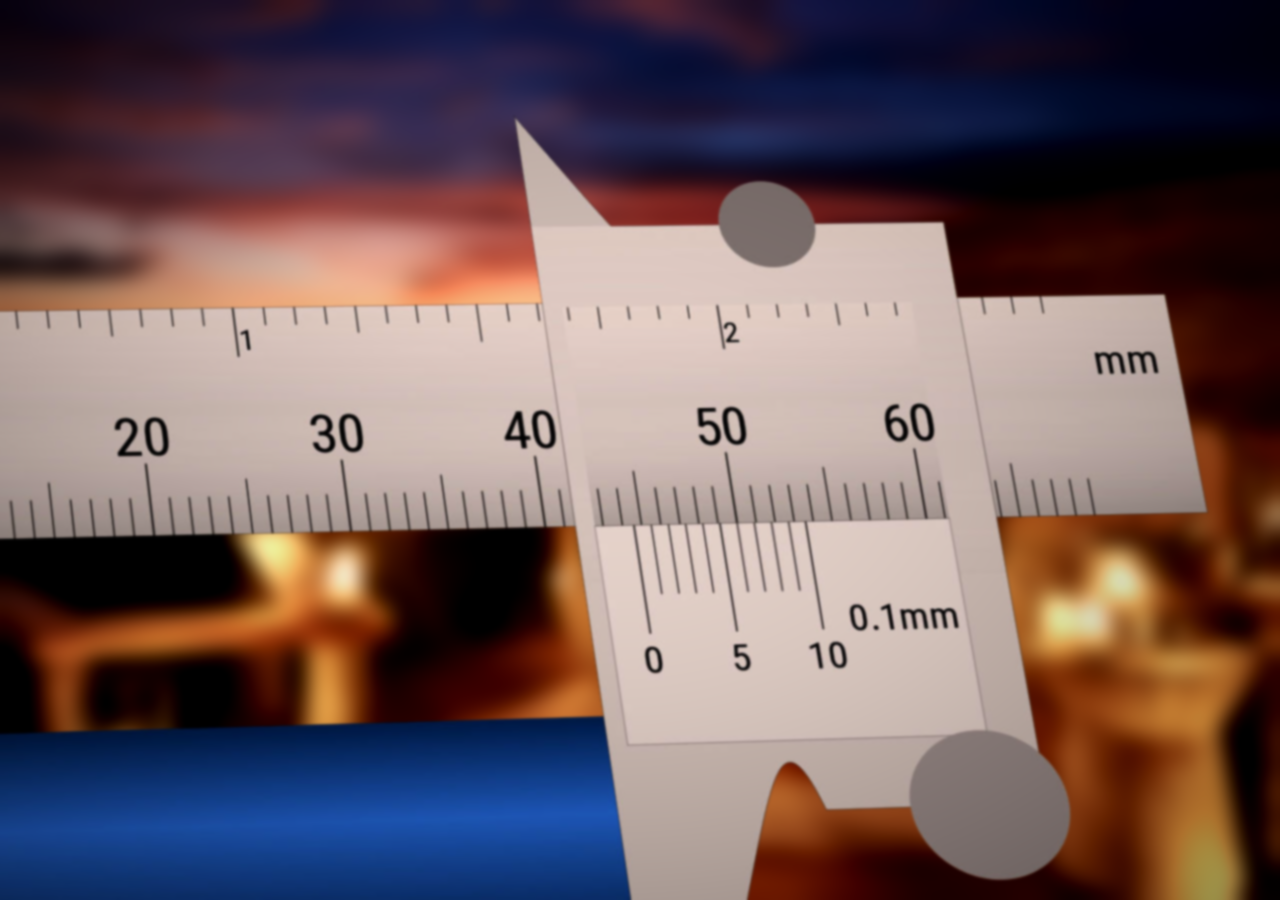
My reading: 44.6,mm
